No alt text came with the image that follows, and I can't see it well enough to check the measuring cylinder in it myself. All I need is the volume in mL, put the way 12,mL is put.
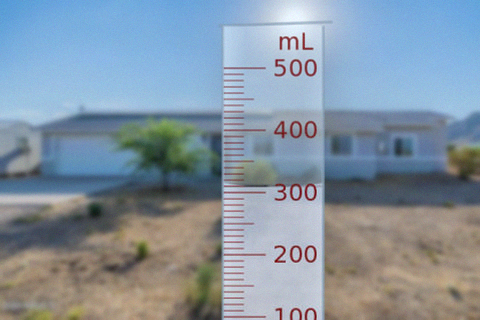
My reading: 310,mL
